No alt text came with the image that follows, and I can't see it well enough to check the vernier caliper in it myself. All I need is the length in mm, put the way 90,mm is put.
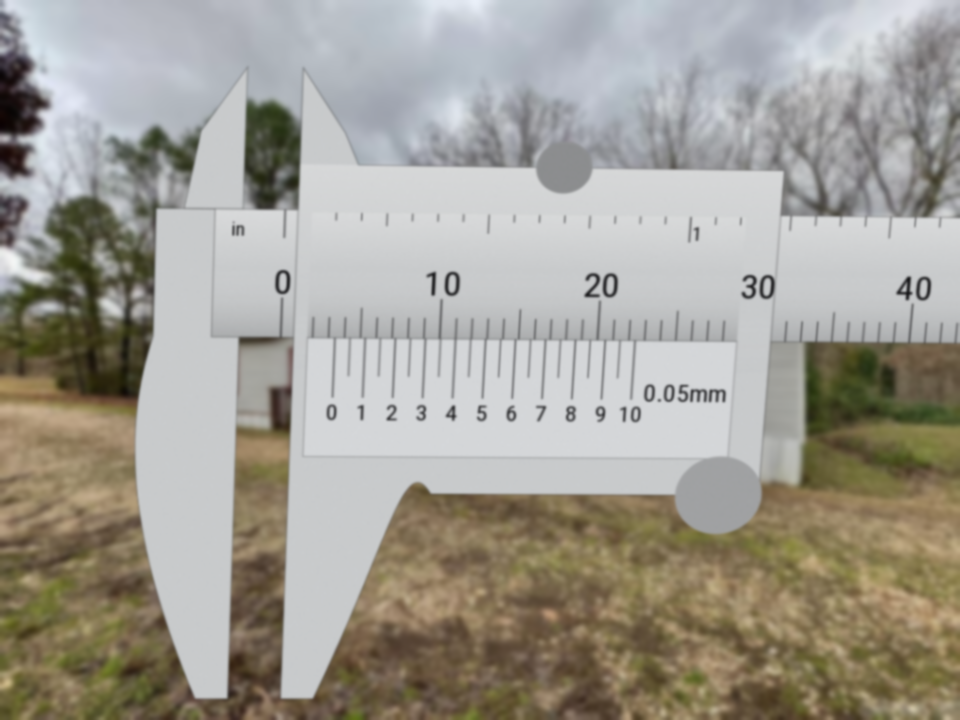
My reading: 3.4,mm
